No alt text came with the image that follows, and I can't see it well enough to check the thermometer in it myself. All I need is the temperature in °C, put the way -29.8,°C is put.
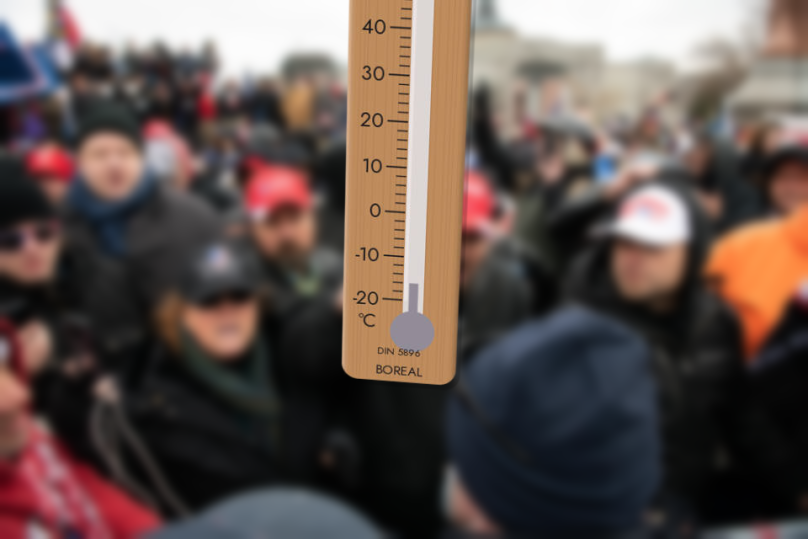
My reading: -16,°C
